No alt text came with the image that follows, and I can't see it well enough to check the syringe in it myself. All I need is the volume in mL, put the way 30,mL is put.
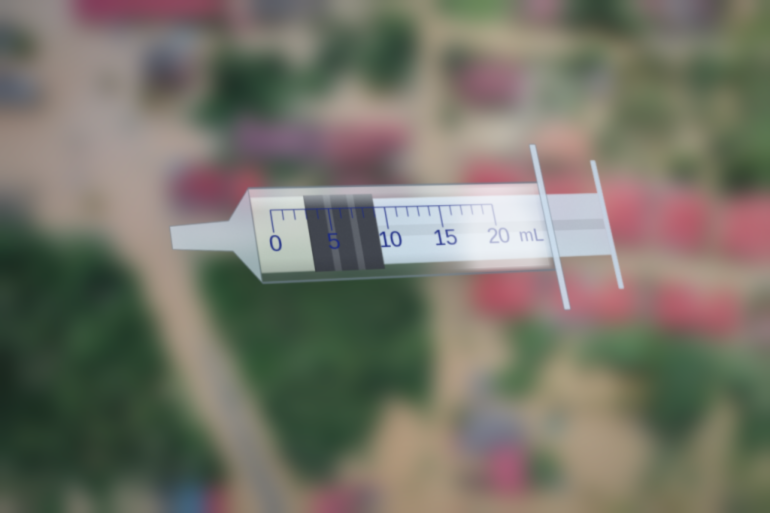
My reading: 3,mL
